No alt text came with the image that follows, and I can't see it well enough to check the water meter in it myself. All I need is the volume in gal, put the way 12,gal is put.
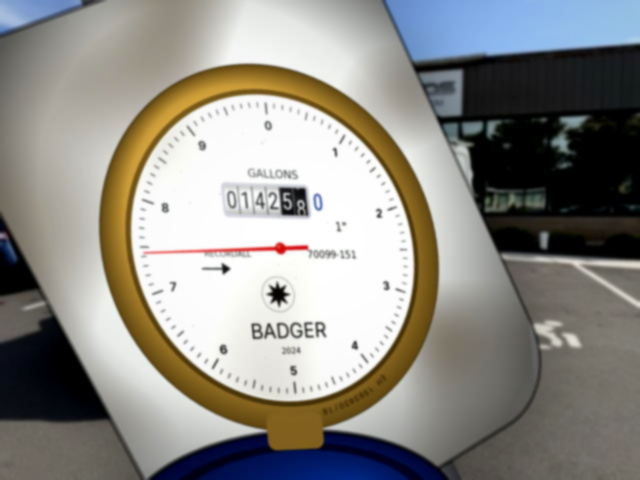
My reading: 142577.4,gal
